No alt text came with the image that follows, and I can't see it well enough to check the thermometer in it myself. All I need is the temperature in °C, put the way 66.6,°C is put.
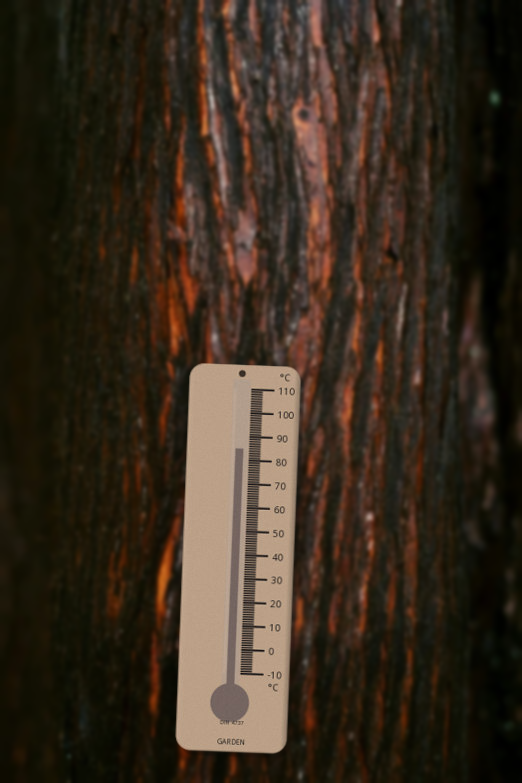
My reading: 85,°C
